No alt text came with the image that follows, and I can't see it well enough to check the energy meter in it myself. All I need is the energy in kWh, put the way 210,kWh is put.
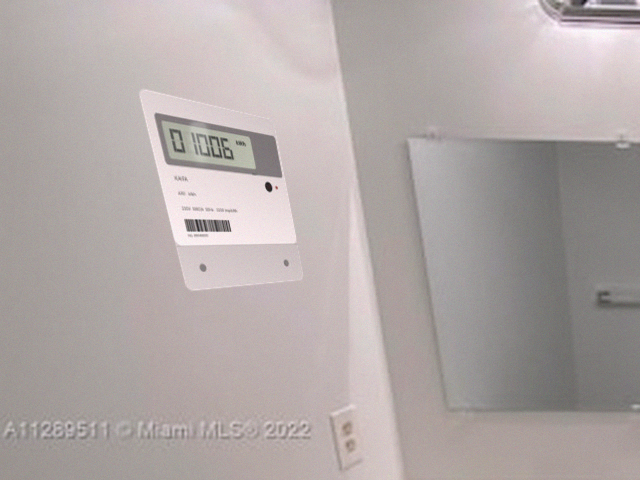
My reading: 1006,kWh
